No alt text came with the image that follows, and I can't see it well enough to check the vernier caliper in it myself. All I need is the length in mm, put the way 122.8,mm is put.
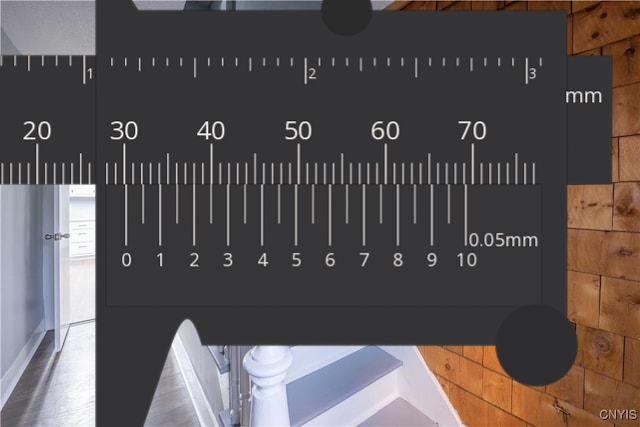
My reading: 30.2,mm
